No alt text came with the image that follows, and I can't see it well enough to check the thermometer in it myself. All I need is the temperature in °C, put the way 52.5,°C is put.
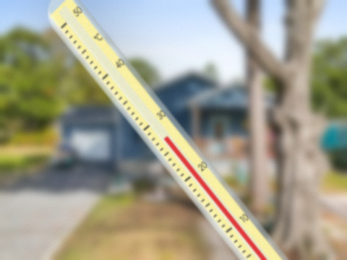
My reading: 27,°C
